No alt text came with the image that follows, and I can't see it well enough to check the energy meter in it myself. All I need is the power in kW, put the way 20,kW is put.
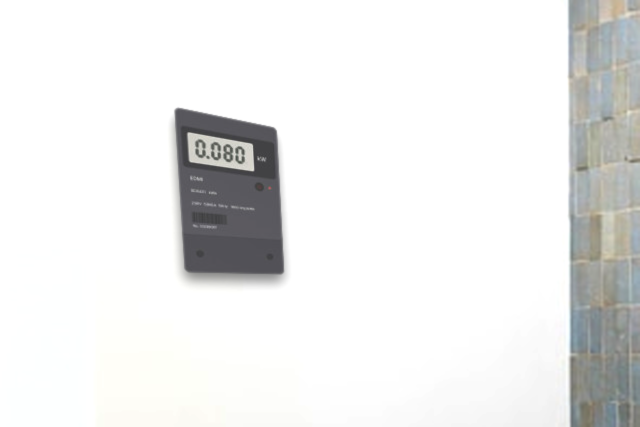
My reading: 0.080,kW
